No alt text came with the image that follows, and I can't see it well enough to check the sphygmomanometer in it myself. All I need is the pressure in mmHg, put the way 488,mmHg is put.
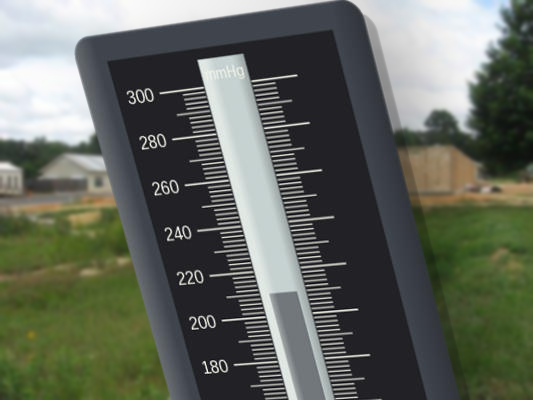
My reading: 210,mmHg
